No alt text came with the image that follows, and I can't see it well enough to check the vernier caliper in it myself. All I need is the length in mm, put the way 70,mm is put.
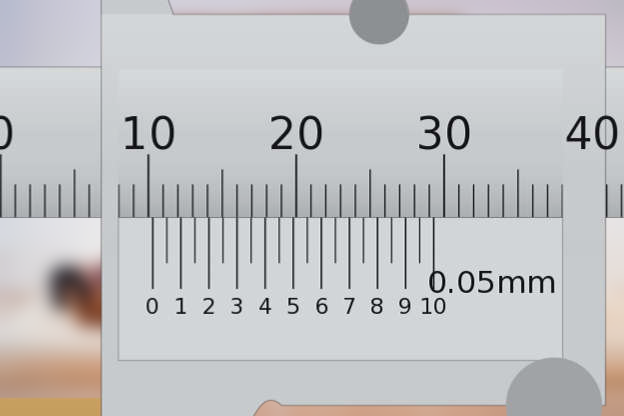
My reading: 10.3,mm
